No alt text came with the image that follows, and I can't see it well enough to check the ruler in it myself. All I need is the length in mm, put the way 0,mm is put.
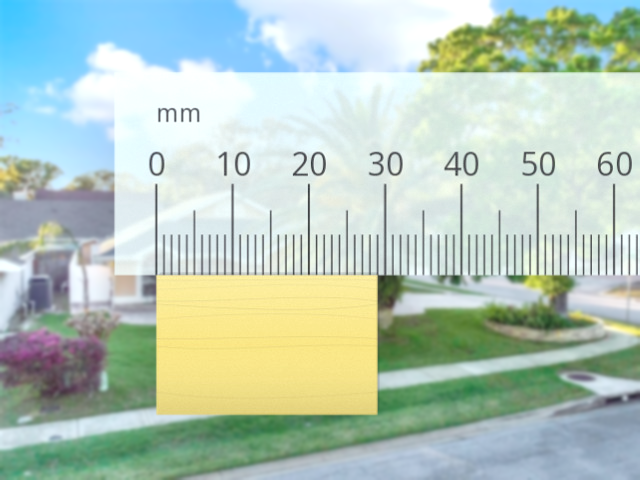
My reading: 29,mm
